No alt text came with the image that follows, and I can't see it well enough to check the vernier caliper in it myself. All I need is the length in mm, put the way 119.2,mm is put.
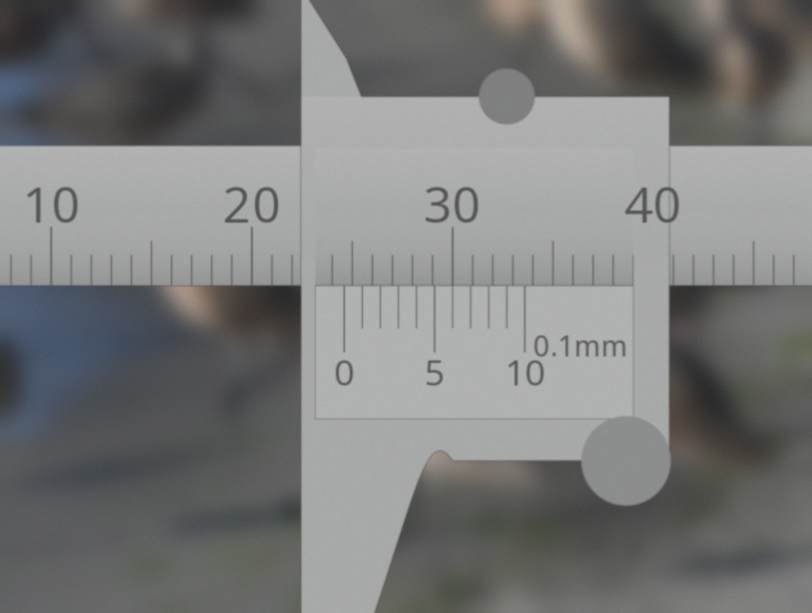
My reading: 24.6,mm
